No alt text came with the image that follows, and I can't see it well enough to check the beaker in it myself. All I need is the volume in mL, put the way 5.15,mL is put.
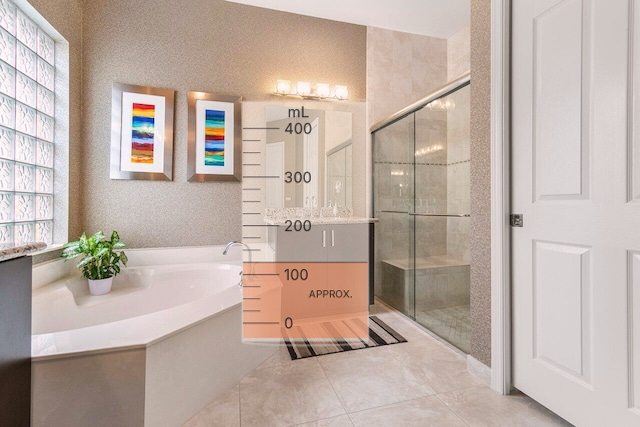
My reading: 125,mL
